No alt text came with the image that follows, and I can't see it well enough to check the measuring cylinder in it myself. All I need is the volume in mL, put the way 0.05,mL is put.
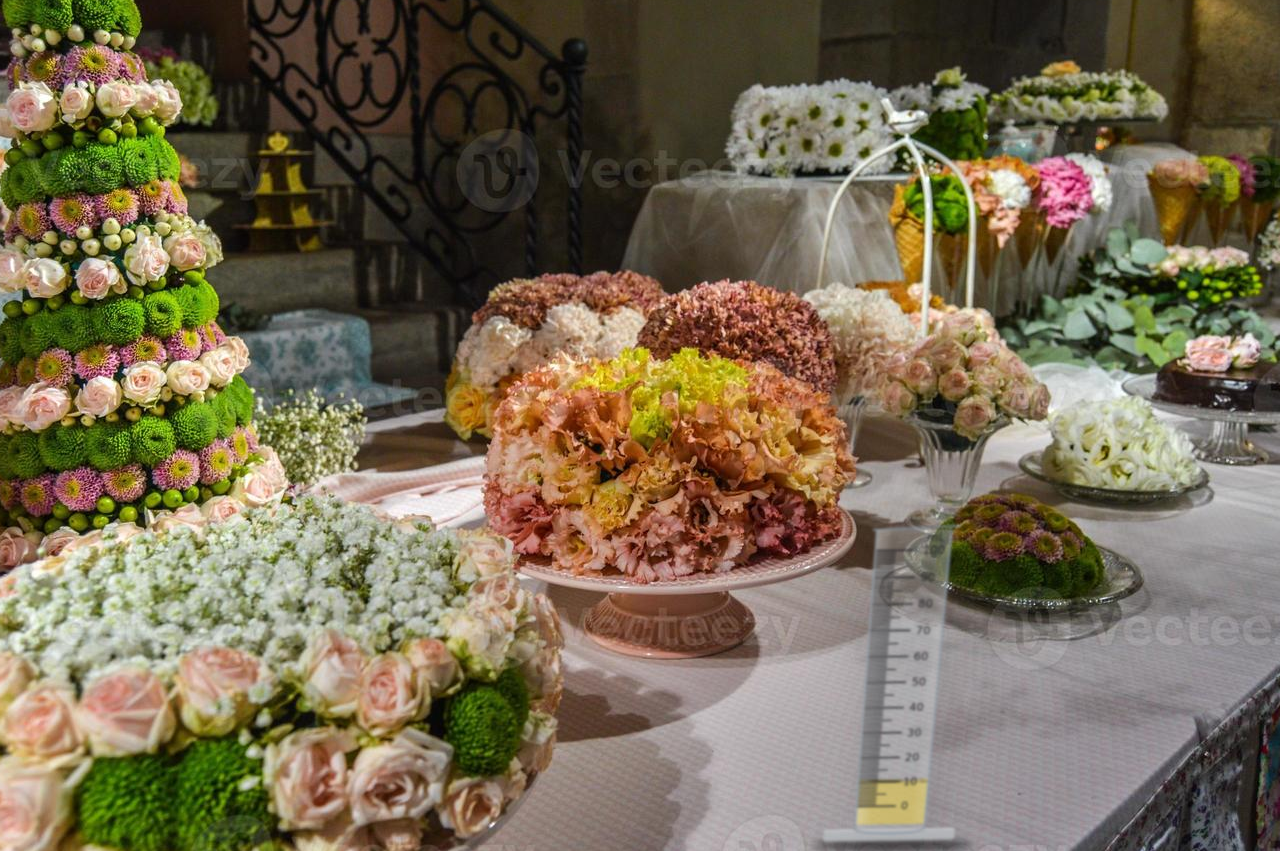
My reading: 10,mL
